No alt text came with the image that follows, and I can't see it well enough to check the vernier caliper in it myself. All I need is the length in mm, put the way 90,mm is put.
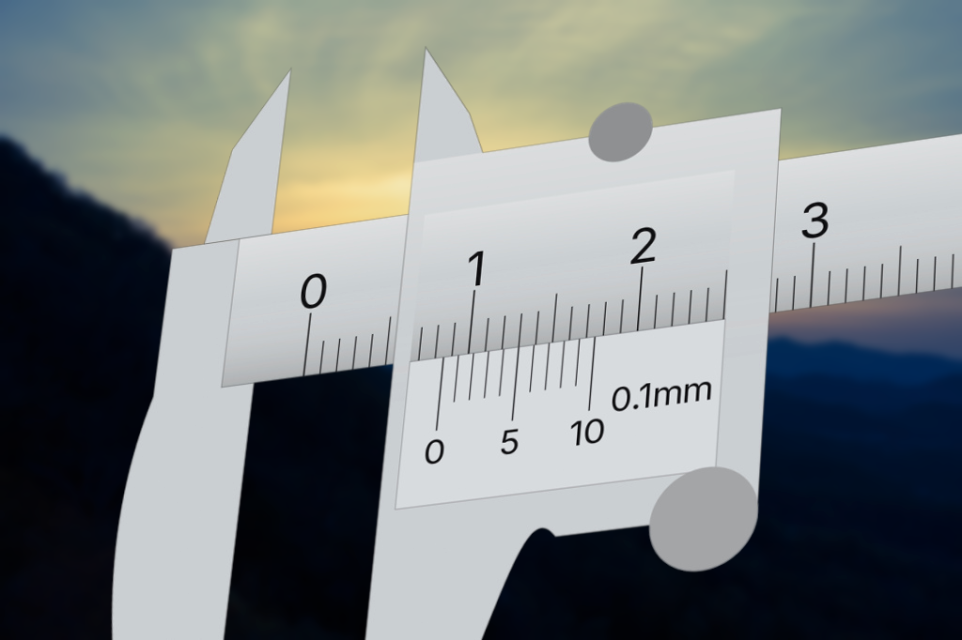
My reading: 8.5,mm
